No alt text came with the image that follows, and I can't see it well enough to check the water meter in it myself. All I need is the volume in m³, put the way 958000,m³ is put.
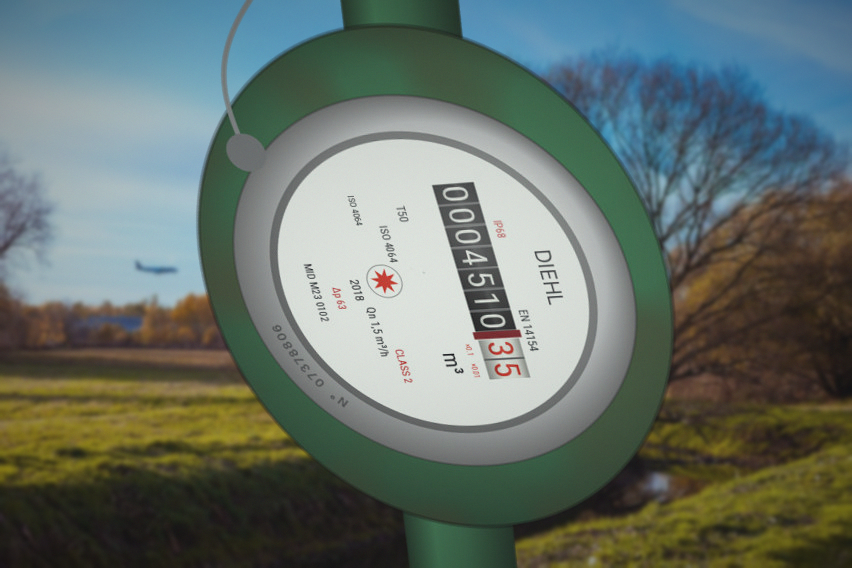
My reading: 4510.35,m³
